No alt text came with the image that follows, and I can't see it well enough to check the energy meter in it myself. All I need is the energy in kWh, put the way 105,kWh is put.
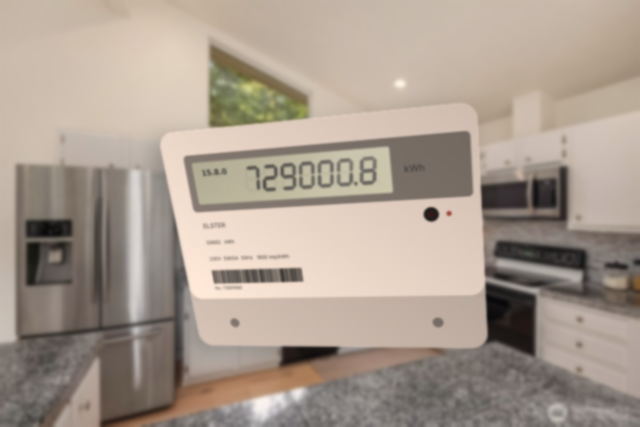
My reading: 729000.8,kWh
